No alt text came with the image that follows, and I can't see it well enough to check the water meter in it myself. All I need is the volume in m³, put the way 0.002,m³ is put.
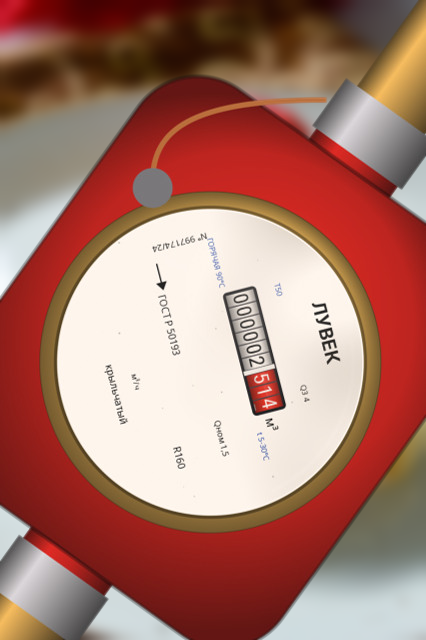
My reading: 2.514,m³
